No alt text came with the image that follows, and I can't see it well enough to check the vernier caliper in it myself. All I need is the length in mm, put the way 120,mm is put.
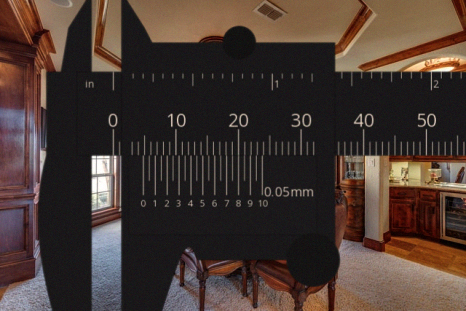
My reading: 4.8,mm
